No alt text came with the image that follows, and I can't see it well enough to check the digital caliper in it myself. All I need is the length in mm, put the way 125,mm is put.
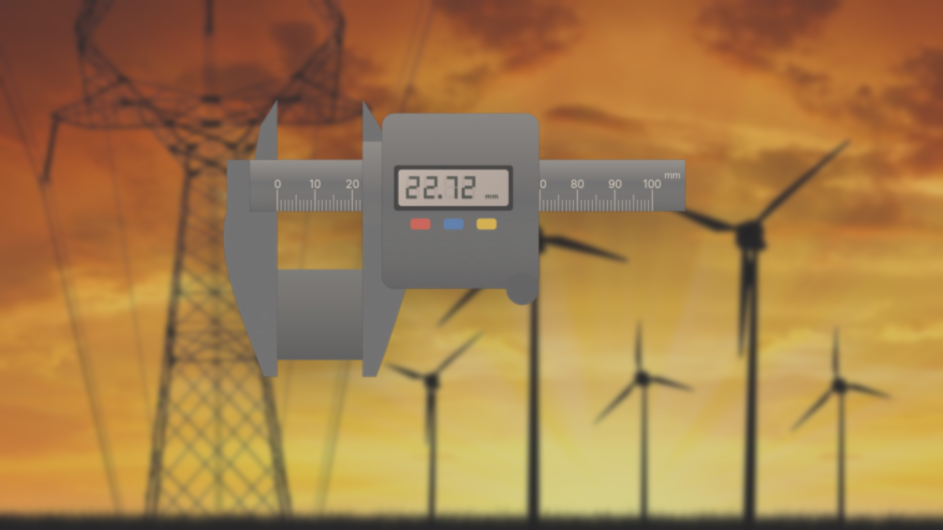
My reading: 22.72,mm
